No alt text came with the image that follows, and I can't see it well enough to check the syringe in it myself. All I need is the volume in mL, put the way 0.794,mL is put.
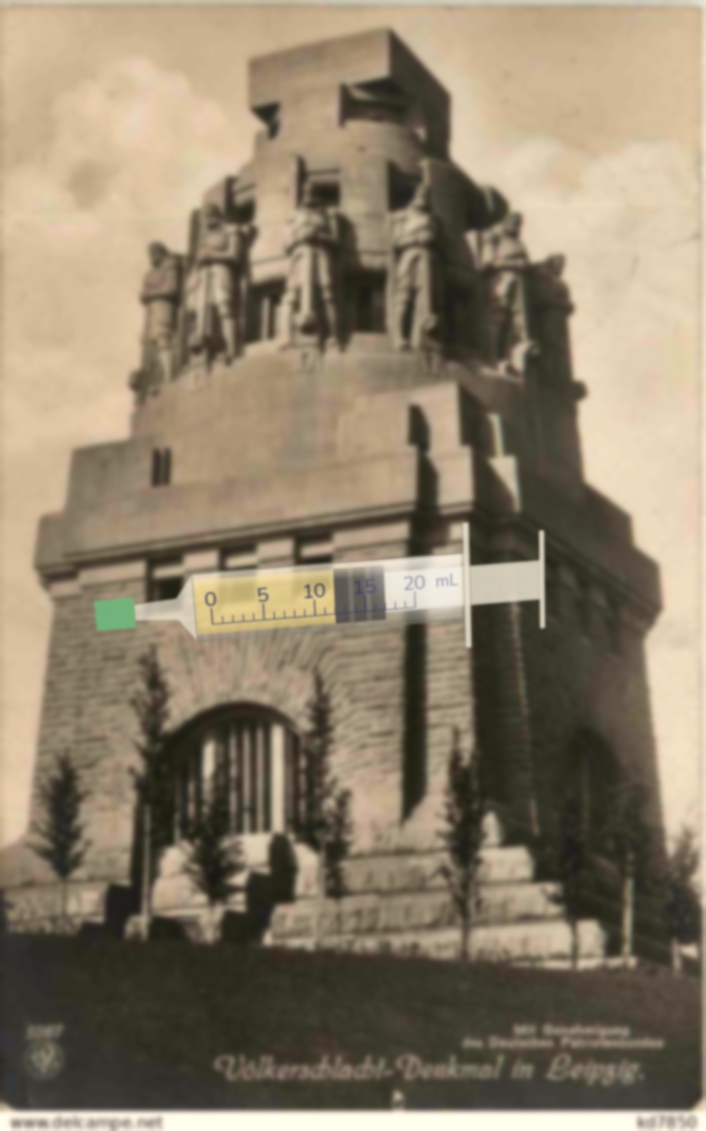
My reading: 12,mL
